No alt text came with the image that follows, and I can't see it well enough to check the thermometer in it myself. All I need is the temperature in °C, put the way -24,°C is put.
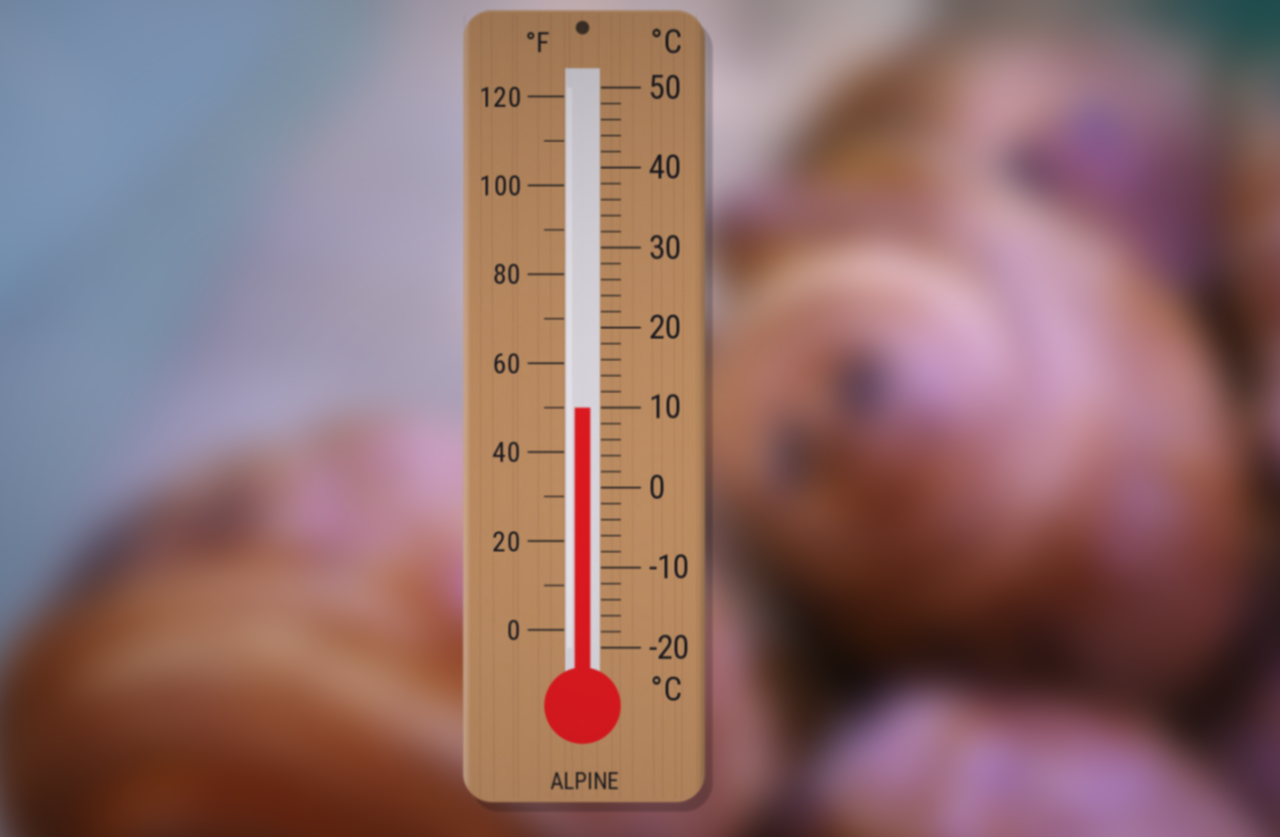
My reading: 10,°C
